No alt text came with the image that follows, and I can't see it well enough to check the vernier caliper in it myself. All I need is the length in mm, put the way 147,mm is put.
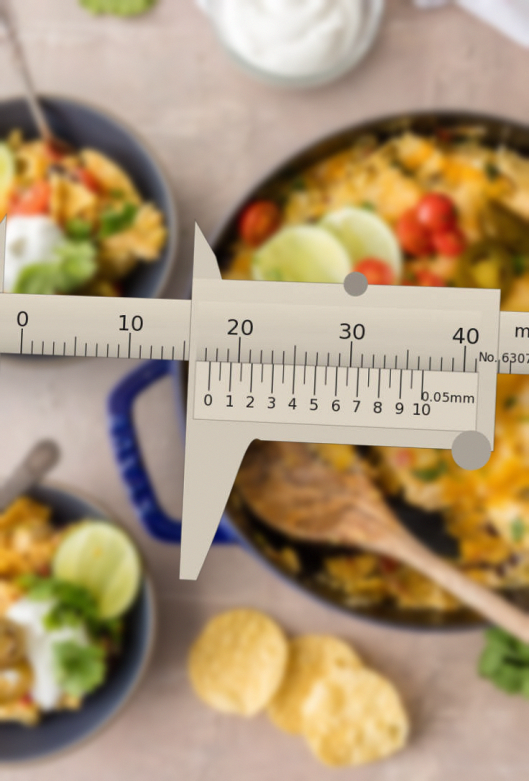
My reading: 17.4,mm
